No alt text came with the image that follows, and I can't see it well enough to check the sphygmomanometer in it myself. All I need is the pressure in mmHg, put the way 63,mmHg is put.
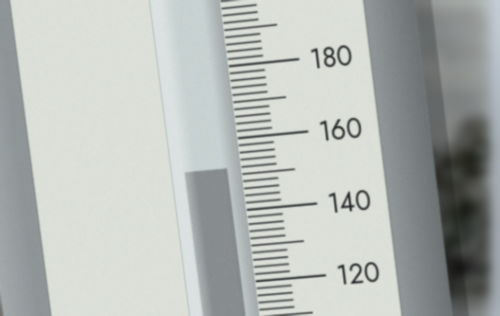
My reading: 152,mmHg
